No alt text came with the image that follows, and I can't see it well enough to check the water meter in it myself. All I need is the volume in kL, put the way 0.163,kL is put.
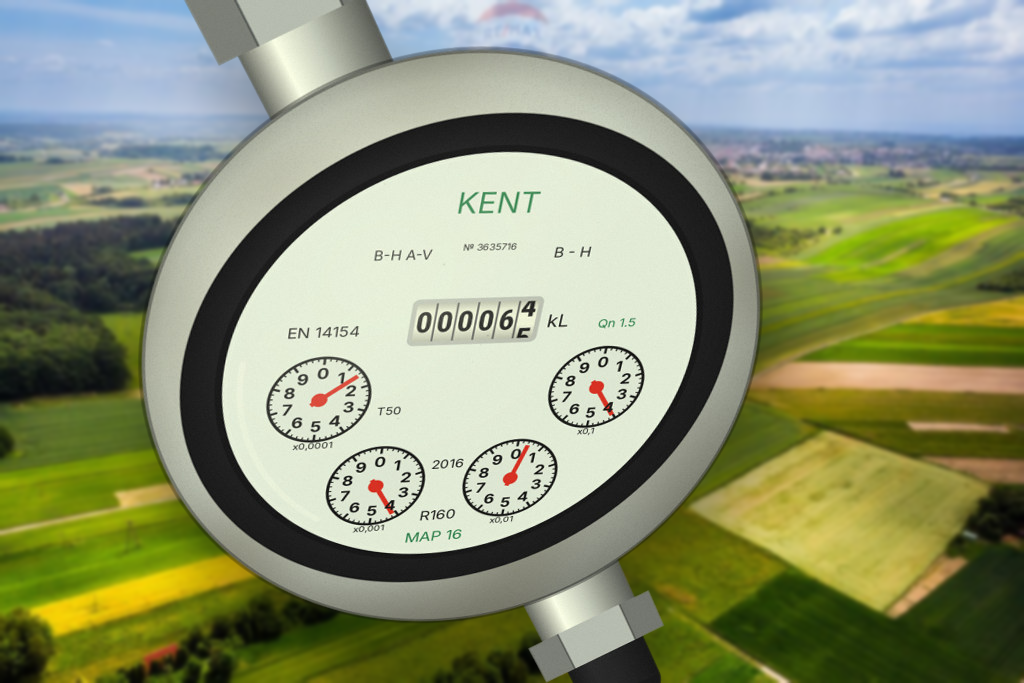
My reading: 64.4041,kL
